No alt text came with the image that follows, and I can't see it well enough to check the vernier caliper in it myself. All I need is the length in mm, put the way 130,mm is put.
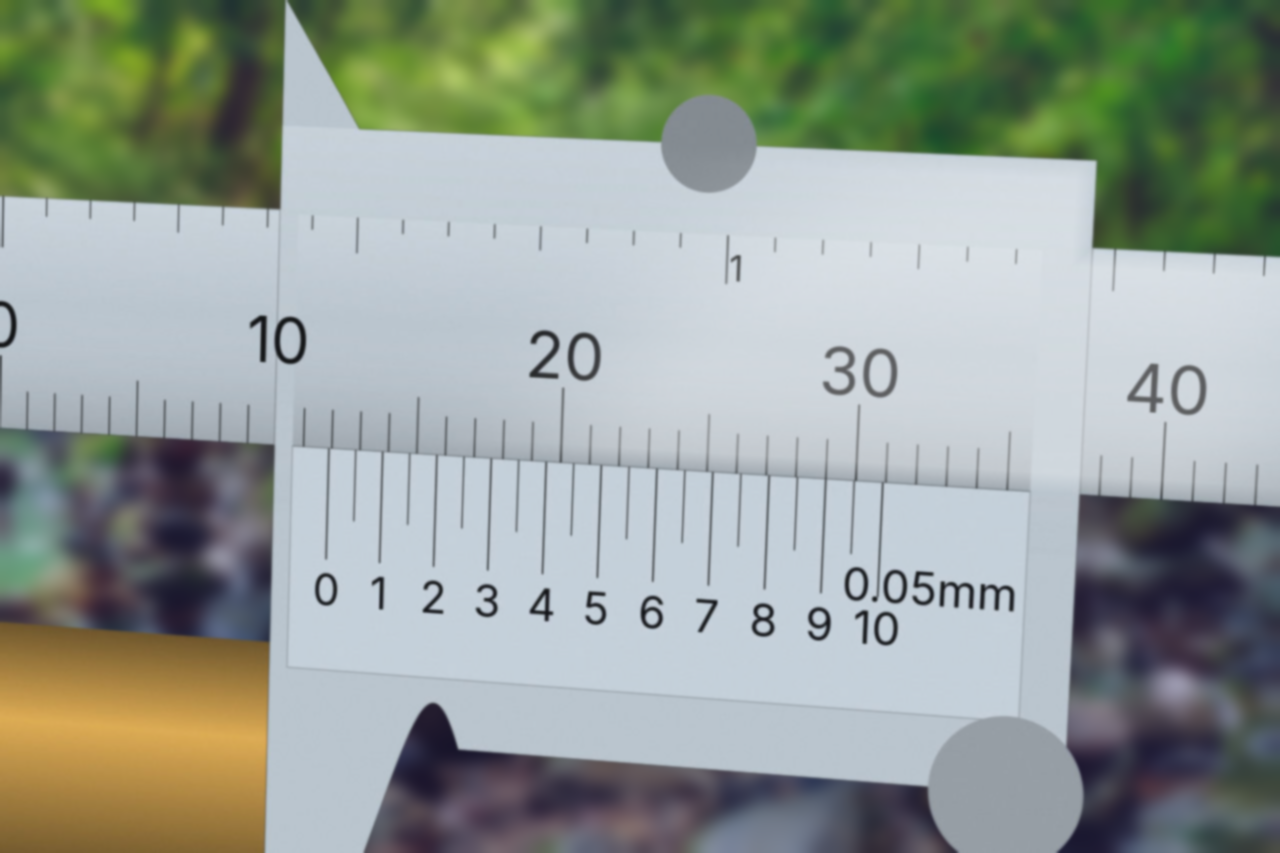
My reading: 11.9,mm
